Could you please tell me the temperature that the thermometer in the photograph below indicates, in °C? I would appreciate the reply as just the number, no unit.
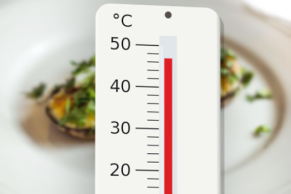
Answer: 47
